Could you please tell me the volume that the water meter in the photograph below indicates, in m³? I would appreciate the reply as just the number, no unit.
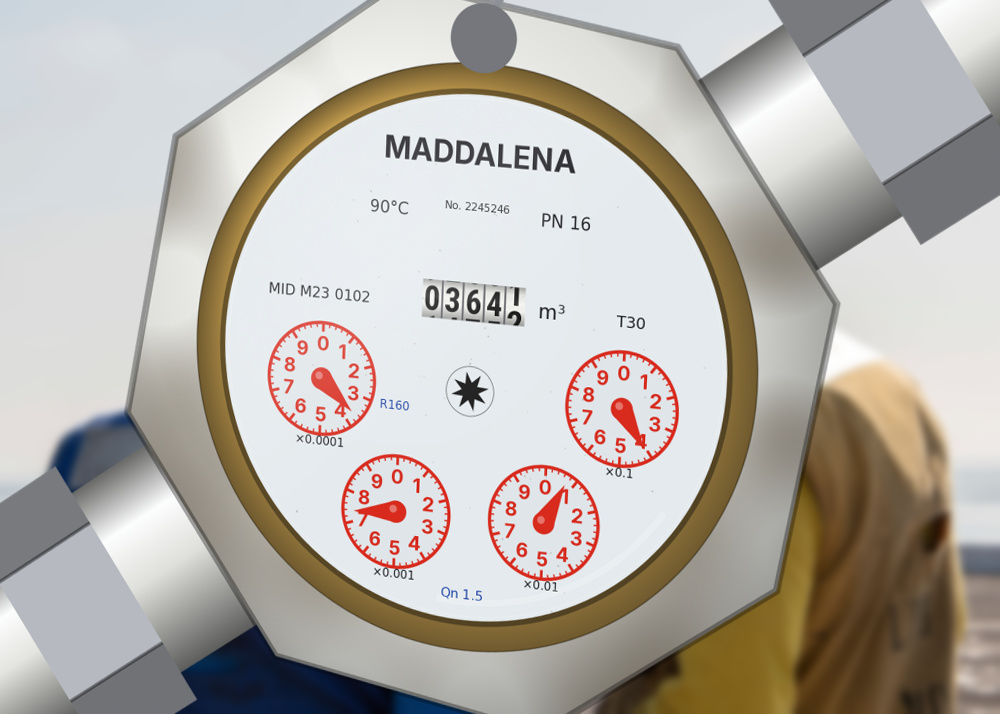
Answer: 3641.4073
